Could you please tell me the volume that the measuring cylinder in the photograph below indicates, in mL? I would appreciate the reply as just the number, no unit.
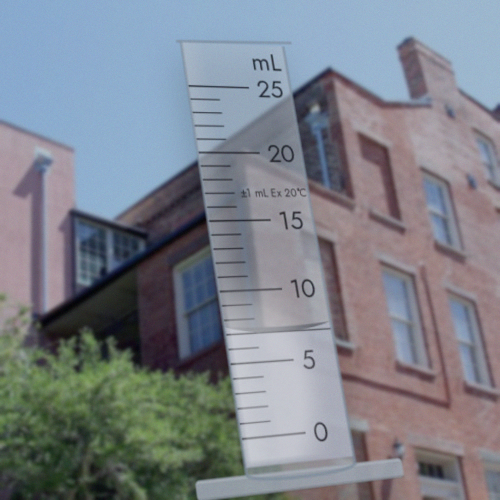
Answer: 7
